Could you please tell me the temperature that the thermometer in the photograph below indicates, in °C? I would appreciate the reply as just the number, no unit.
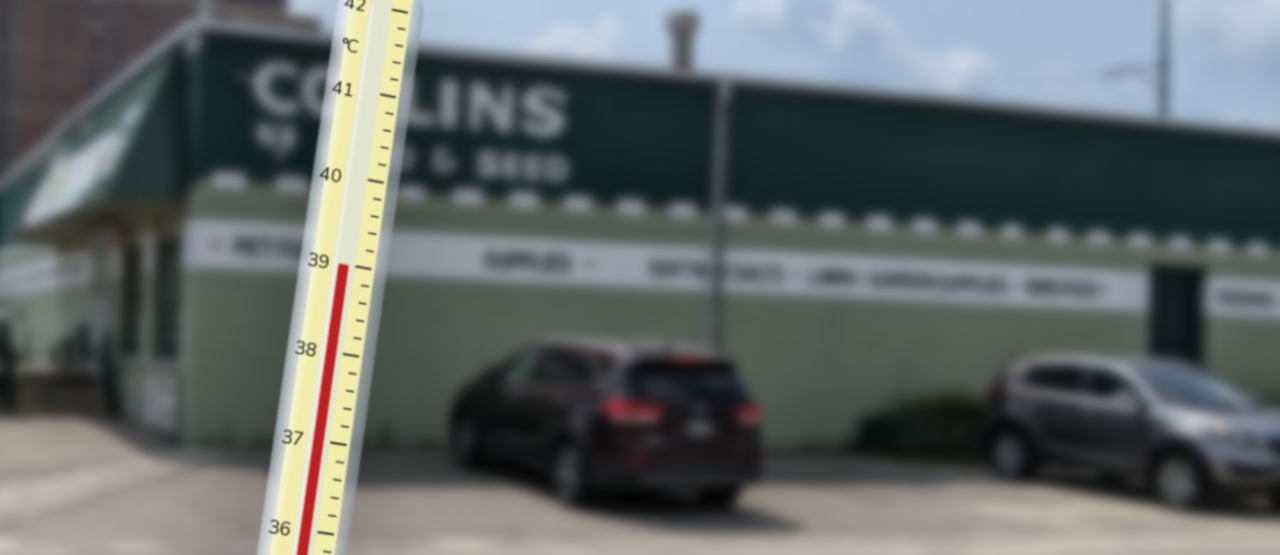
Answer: 39
